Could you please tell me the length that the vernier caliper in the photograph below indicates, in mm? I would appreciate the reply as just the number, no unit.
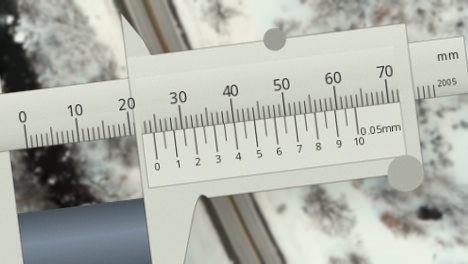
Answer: 24.5
